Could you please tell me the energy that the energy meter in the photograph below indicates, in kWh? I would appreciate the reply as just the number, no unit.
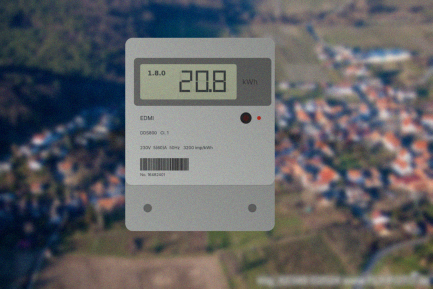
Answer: 20.8
